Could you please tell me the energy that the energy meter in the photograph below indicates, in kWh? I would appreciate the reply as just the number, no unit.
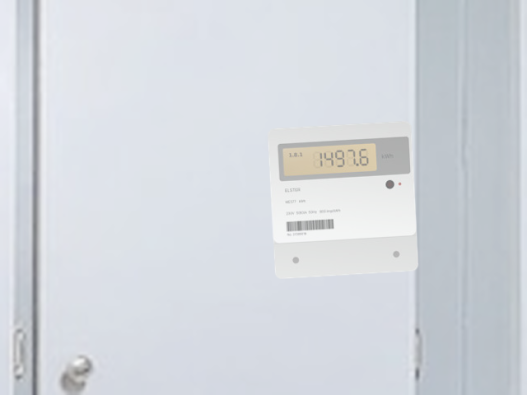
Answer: 1497.6
